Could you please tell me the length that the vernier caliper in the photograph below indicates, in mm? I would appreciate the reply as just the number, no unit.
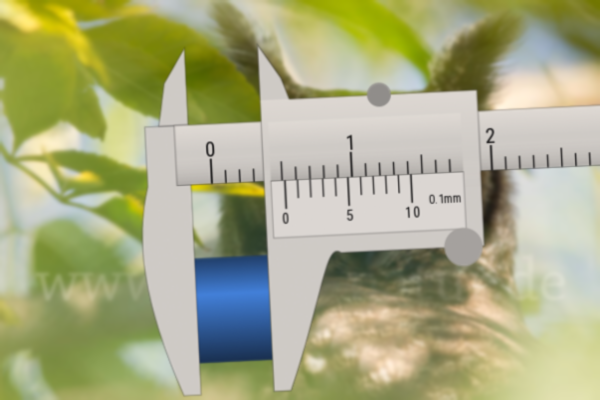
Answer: 5.2
